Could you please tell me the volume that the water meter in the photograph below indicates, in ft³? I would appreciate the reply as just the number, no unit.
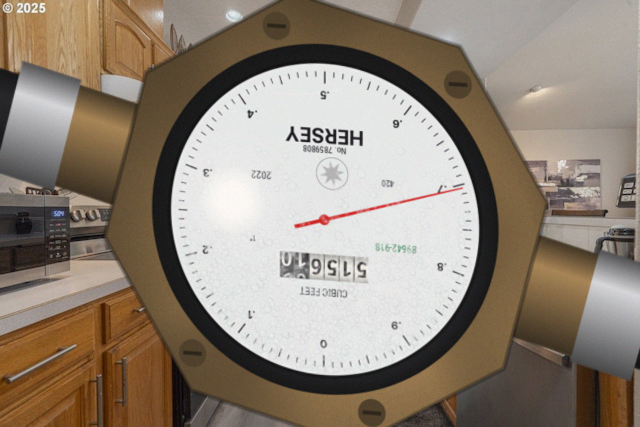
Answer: 515609.70
